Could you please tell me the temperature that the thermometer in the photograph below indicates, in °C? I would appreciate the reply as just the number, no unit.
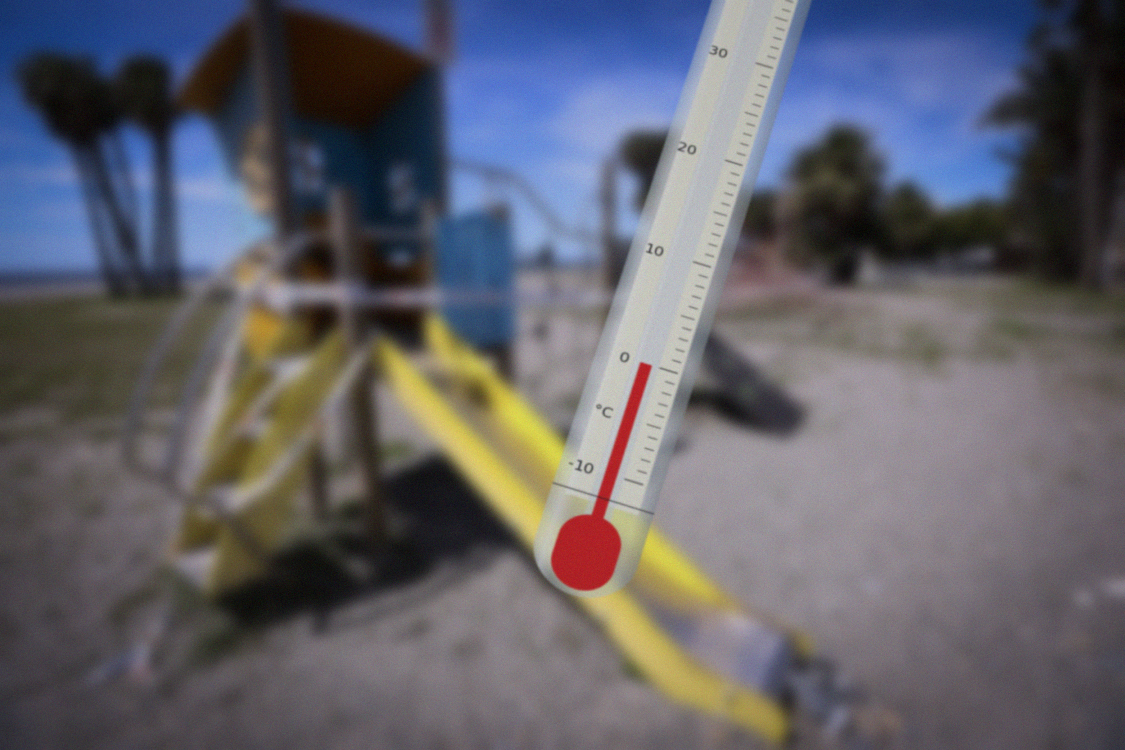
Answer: 0
